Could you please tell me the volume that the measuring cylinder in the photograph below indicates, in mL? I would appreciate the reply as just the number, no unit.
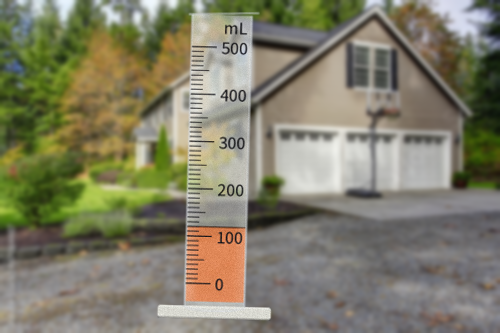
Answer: 120
